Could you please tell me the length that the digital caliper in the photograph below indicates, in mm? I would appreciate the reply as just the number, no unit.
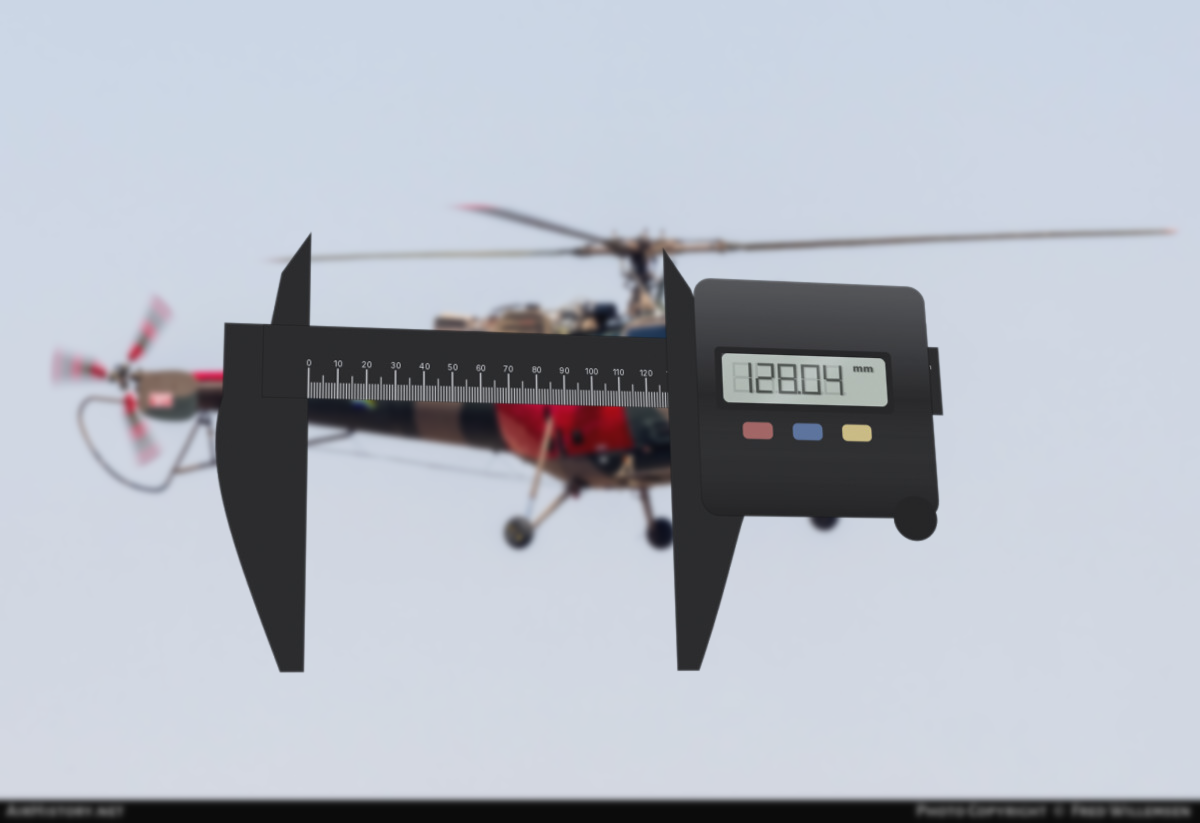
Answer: 128.04
